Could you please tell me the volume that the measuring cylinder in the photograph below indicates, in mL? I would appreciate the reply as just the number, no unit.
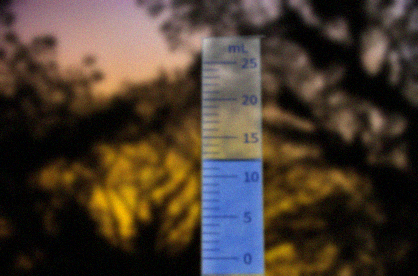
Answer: 12
